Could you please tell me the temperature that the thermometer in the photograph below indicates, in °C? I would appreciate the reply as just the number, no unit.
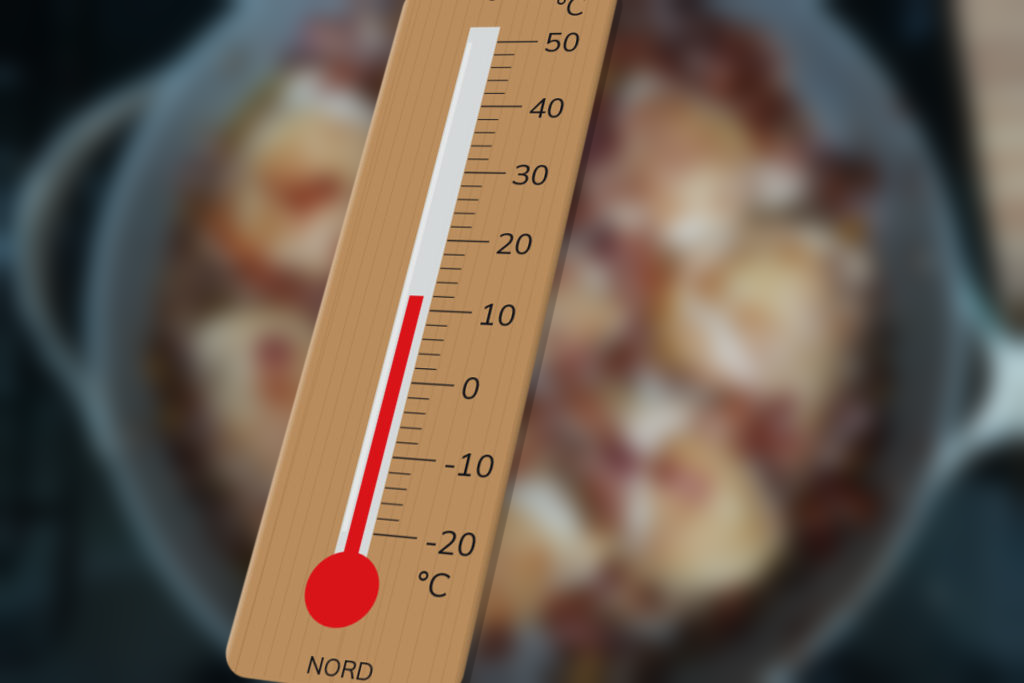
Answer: 12
